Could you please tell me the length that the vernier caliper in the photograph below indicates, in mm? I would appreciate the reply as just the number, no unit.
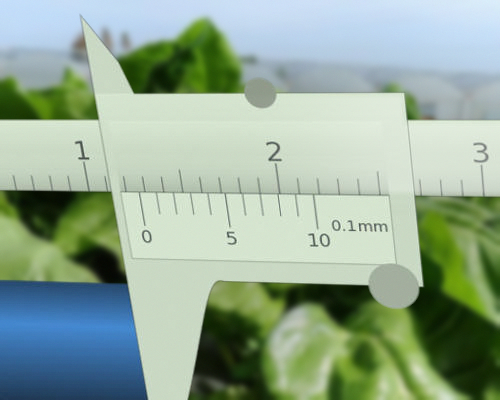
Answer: 12.7
